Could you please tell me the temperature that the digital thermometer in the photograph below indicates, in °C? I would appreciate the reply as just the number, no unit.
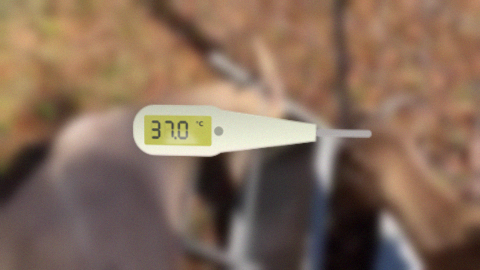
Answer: 37.0
